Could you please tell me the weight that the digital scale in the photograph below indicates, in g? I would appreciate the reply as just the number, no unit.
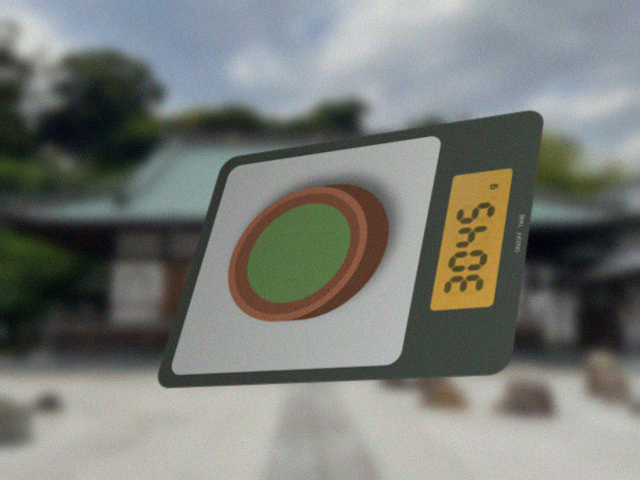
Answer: 3045
